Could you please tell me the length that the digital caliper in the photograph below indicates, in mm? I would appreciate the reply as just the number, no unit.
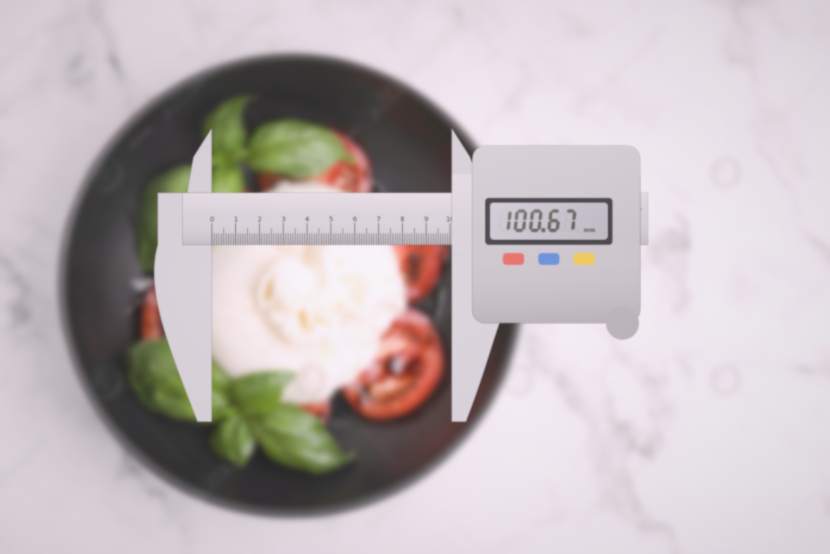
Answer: 100.67
